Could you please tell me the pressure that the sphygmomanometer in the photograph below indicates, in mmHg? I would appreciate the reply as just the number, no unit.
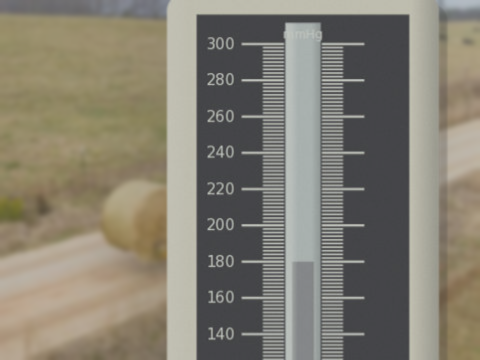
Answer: 180
